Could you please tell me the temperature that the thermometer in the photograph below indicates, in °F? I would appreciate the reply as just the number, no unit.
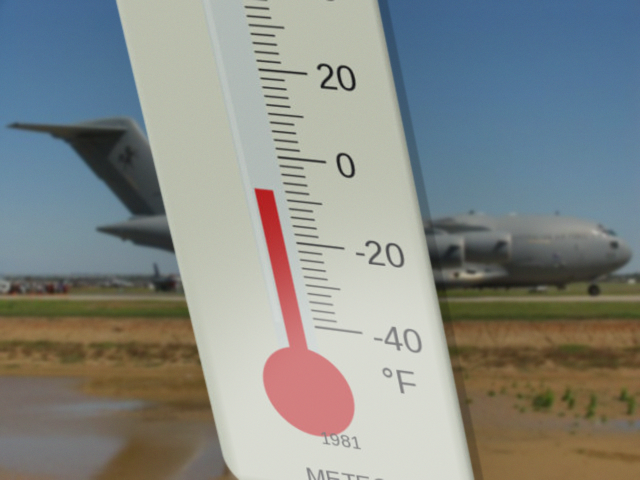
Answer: -8
